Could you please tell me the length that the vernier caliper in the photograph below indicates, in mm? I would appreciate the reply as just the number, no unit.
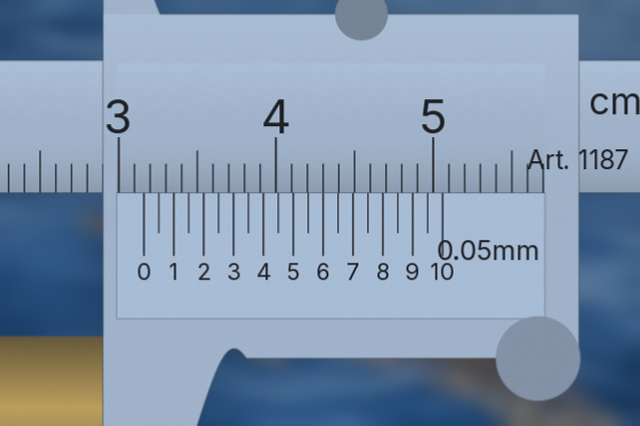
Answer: 31.6
